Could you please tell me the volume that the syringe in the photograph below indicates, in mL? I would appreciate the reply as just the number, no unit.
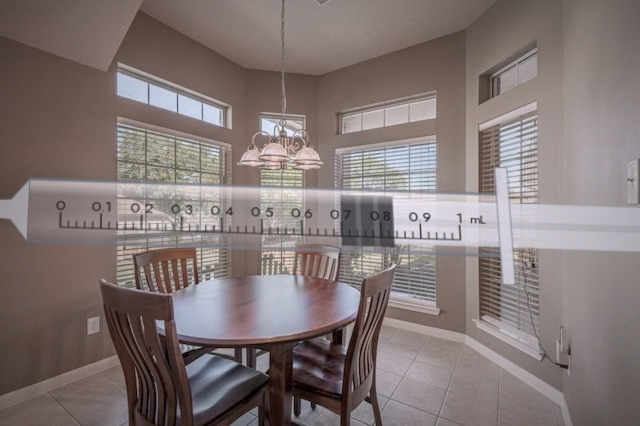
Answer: 0.7
